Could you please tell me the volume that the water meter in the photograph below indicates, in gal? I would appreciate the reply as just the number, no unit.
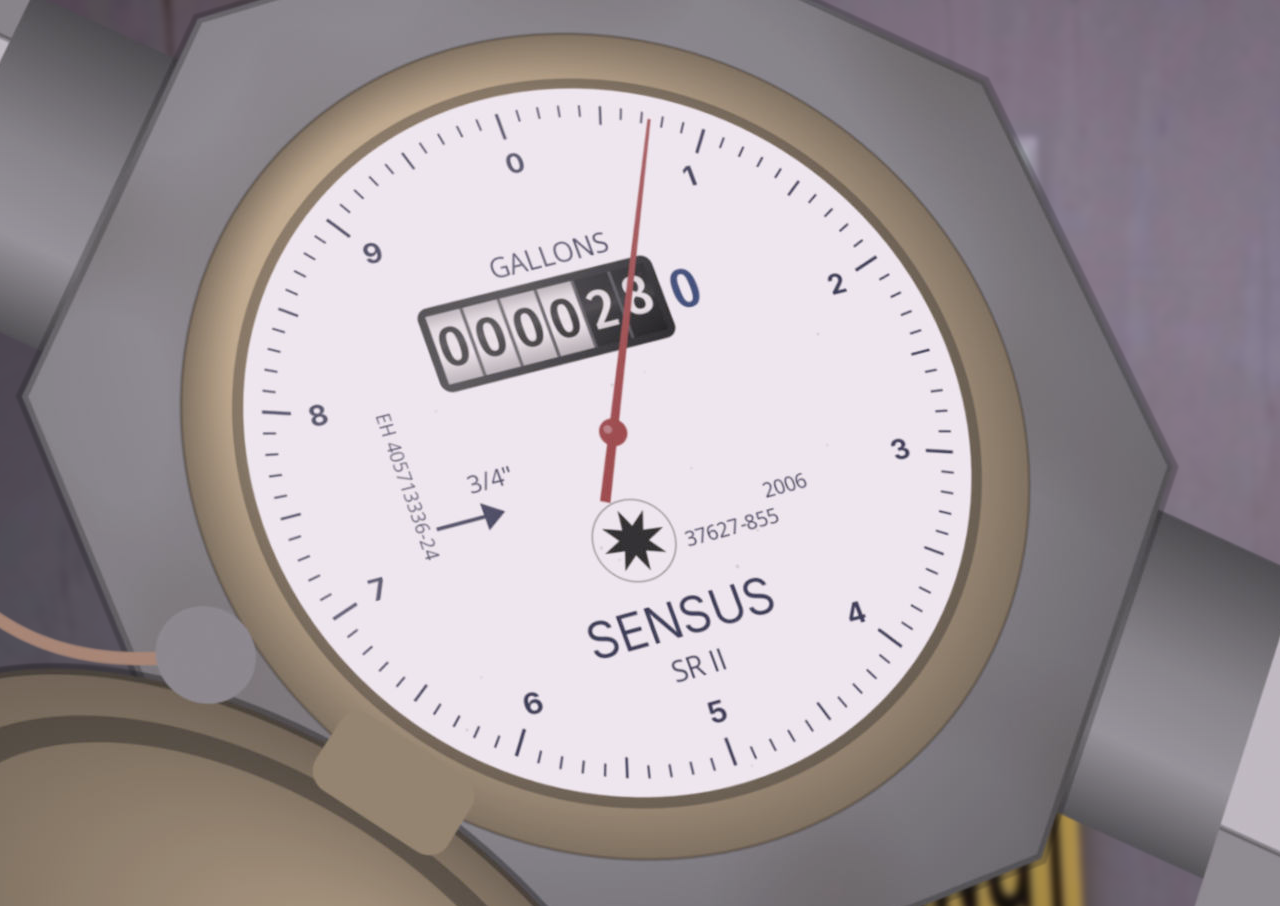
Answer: 280.7
